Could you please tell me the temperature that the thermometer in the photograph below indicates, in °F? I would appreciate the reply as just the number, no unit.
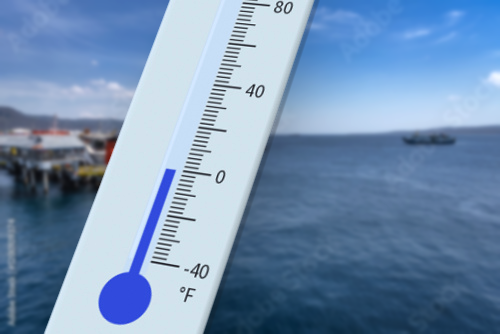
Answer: 0
